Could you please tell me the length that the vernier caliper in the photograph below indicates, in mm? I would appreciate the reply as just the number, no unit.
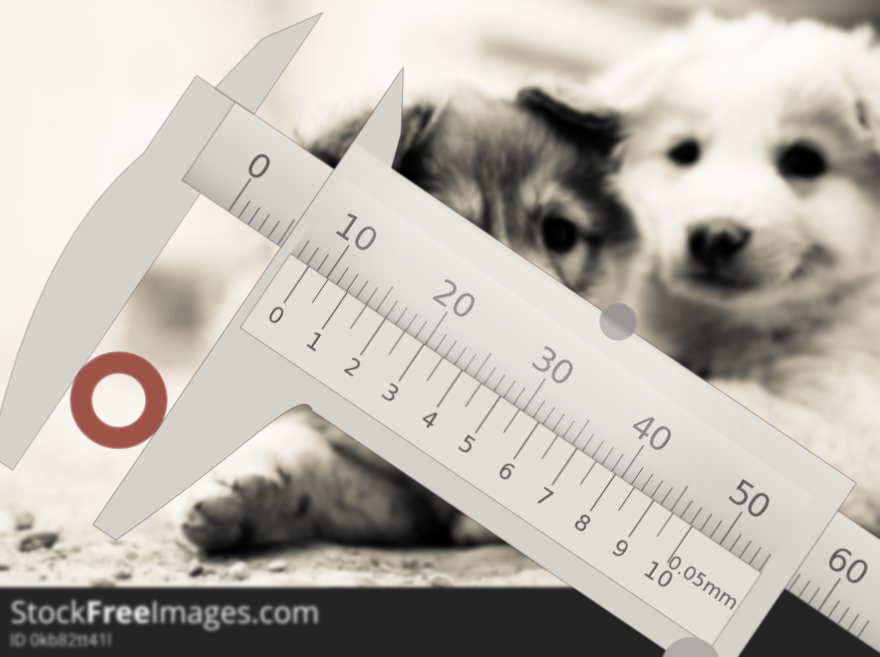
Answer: 8.2
